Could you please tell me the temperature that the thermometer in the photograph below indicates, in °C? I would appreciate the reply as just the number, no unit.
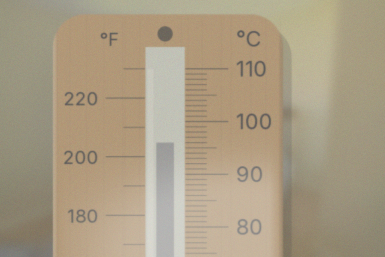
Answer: 96
